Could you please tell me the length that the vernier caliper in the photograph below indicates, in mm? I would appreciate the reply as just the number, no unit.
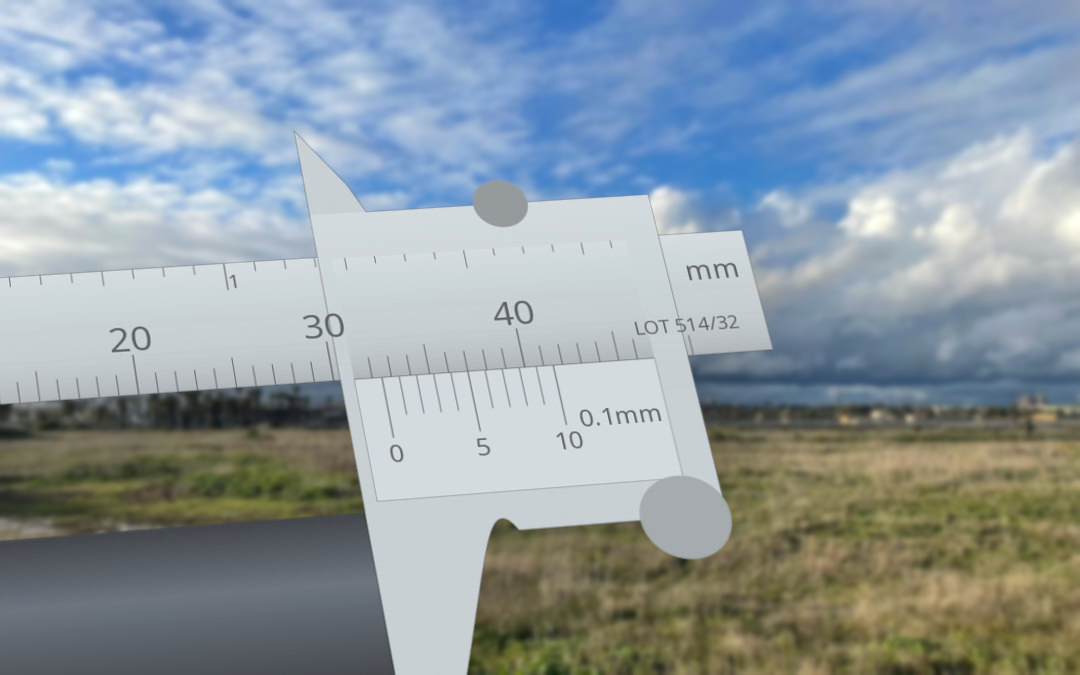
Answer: 32.5
